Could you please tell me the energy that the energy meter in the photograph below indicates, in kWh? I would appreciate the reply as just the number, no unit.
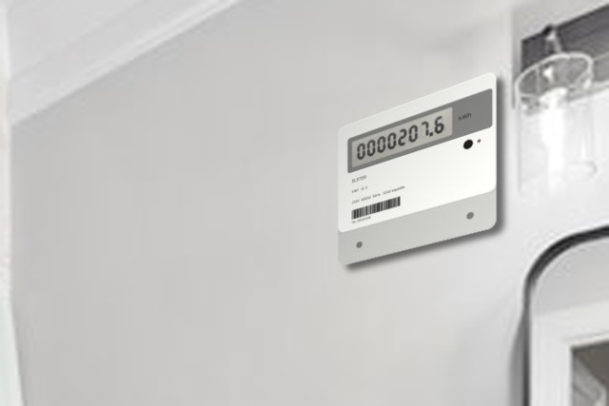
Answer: 207.6
